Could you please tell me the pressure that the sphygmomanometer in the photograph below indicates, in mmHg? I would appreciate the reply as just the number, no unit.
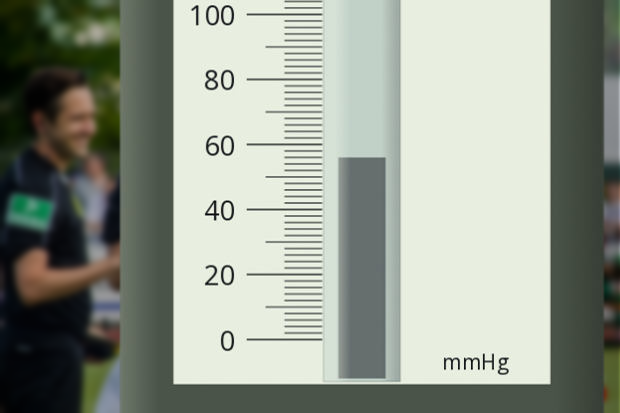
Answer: 56
